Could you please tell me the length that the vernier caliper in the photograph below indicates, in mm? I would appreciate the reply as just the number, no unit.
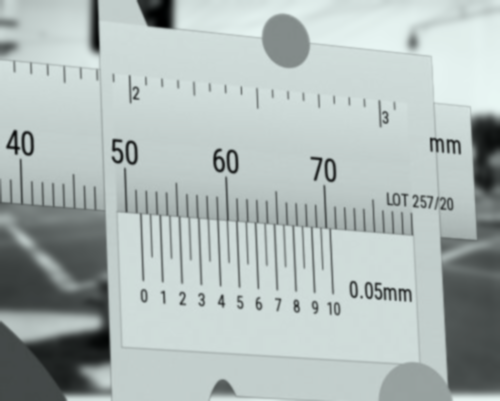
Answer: 51.4
